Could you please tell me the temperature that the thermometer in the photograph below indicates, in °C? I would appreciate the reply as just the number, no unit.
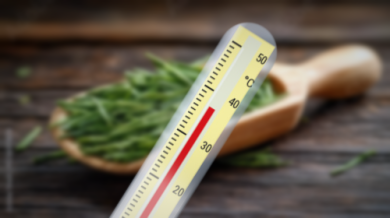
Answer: 37
